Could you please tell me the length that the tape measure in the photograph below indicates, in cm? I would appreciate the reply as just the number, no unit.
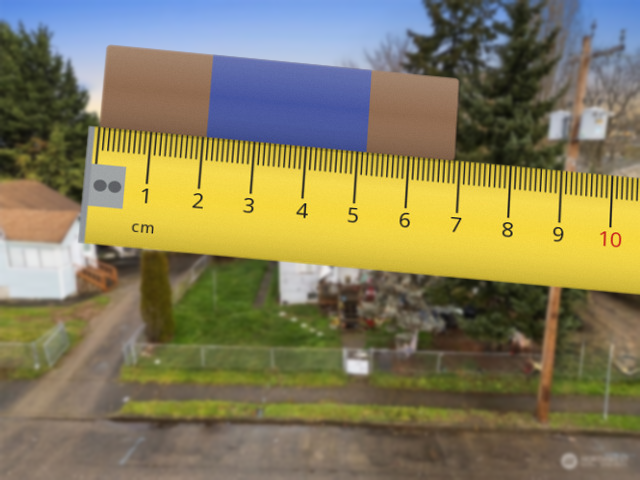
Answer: 6.9
